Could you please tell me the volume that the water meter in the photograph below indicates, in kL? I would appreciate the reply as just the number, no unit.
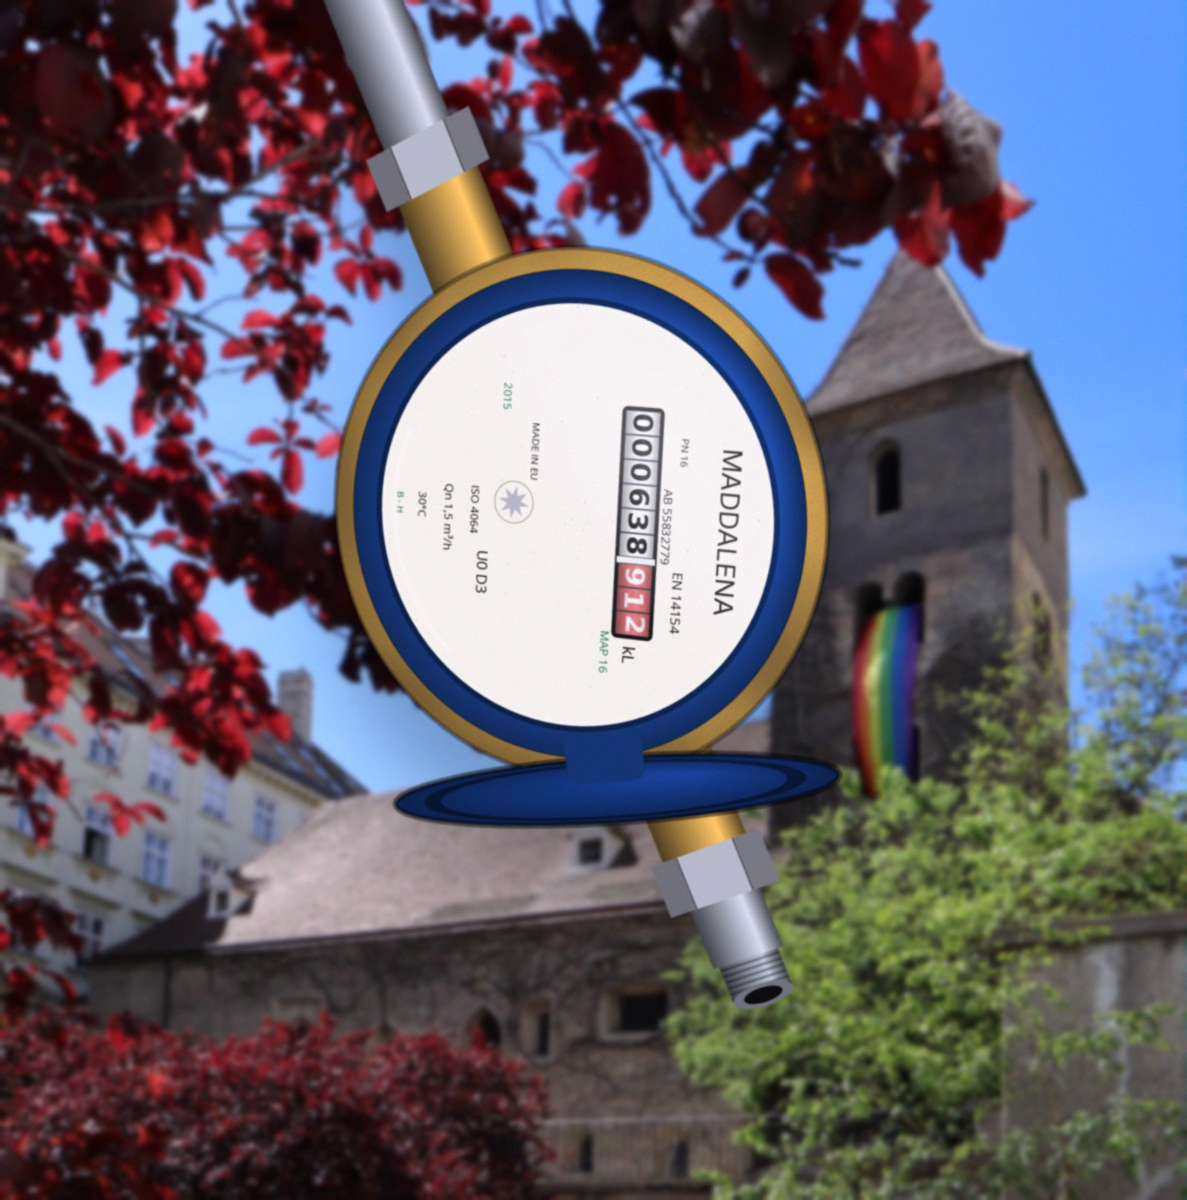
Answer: 638.912
